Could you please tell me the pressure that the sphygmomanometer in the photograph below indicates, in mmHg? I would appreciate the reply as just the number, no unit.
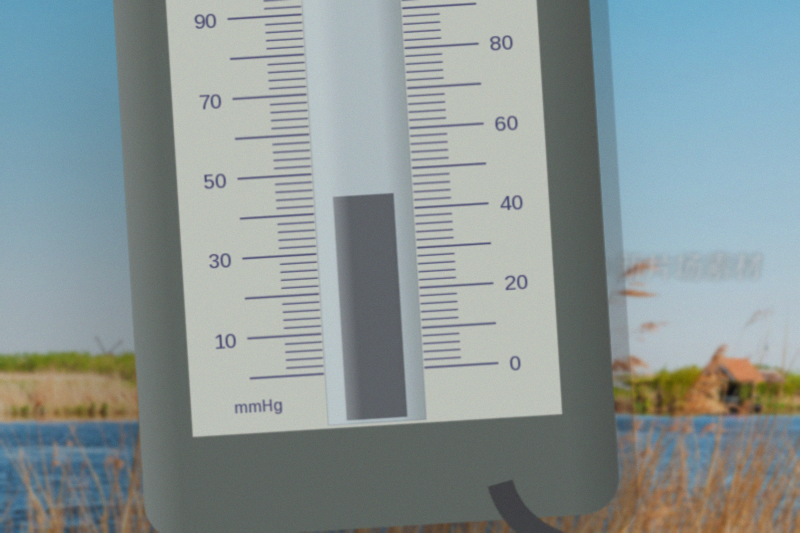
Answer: 44
